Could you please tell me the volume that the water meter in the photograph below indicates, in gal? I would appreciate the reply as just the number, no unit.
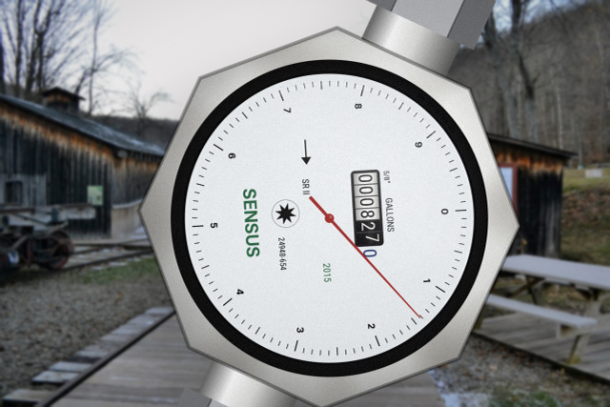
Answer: 8271.4
